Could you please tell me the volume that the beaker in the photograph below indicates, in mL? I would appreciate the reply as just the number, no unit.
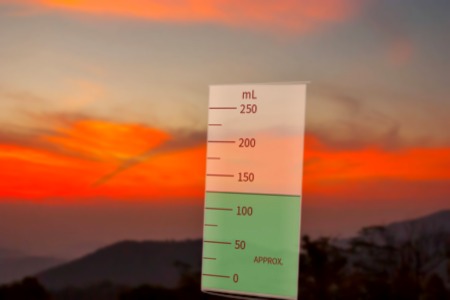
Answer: 125
